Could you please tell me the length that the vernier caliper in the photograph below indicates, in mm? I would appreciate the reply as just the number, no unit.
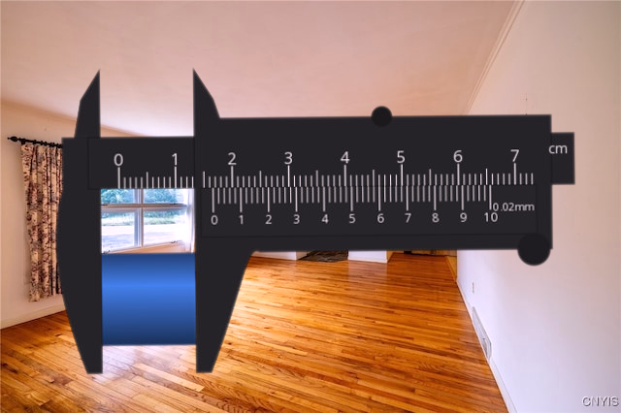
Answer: 16.6
